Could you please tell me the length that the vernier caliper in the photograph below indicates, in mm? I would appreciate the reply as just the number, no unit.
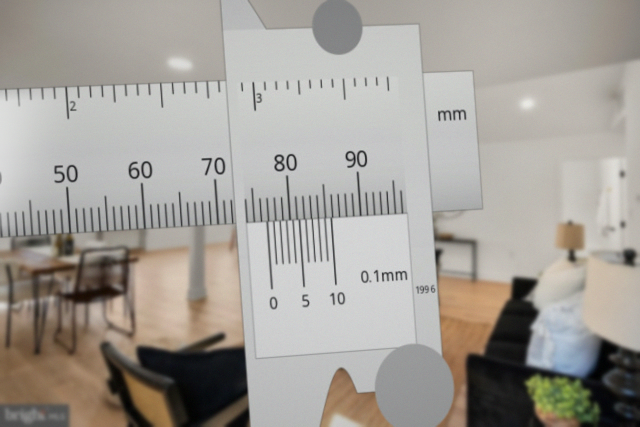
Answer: 76.8
